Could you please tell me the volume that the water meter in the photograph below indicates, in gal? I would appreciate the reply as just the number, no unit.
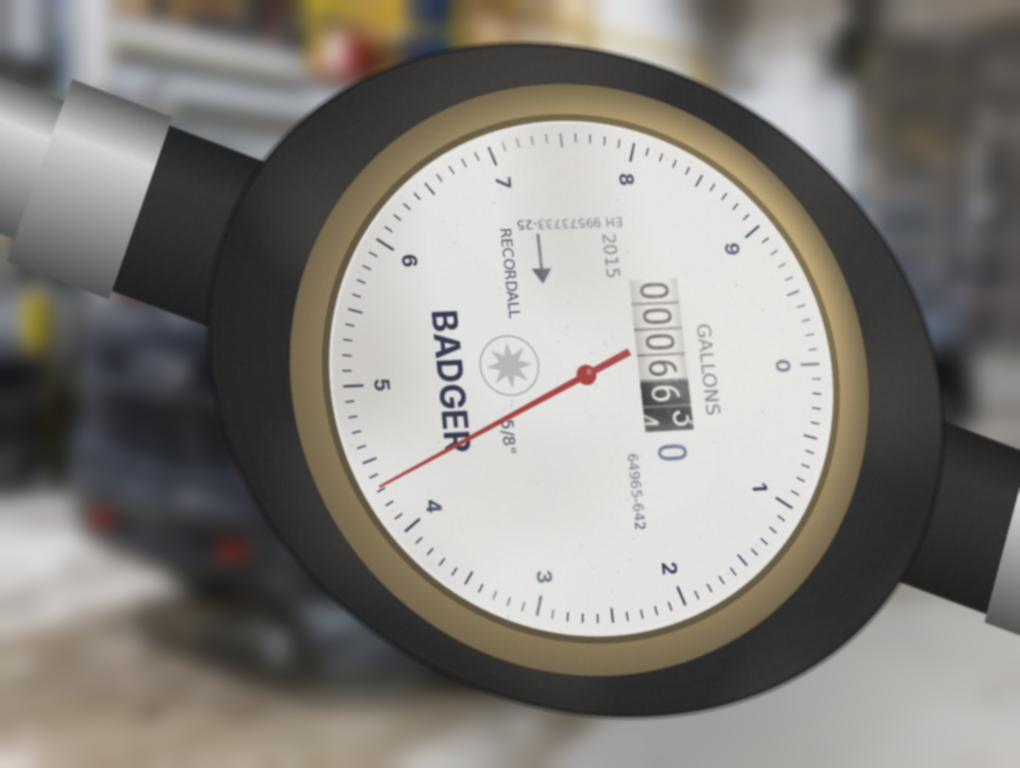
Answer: 6634.3
